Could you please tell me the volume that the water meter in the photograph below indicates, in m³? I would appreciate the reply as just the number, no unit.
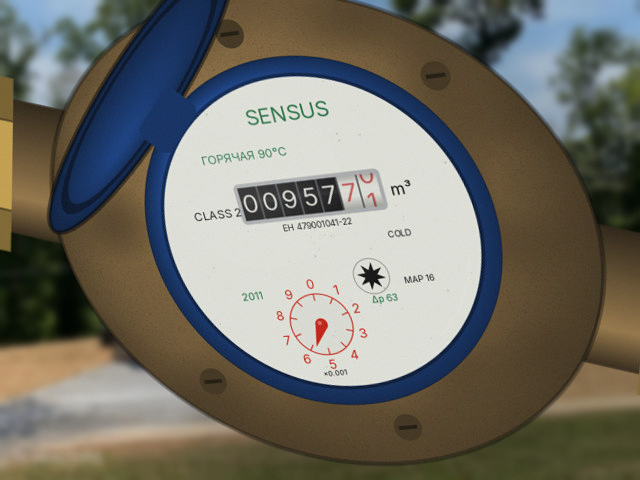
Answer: 957.705
